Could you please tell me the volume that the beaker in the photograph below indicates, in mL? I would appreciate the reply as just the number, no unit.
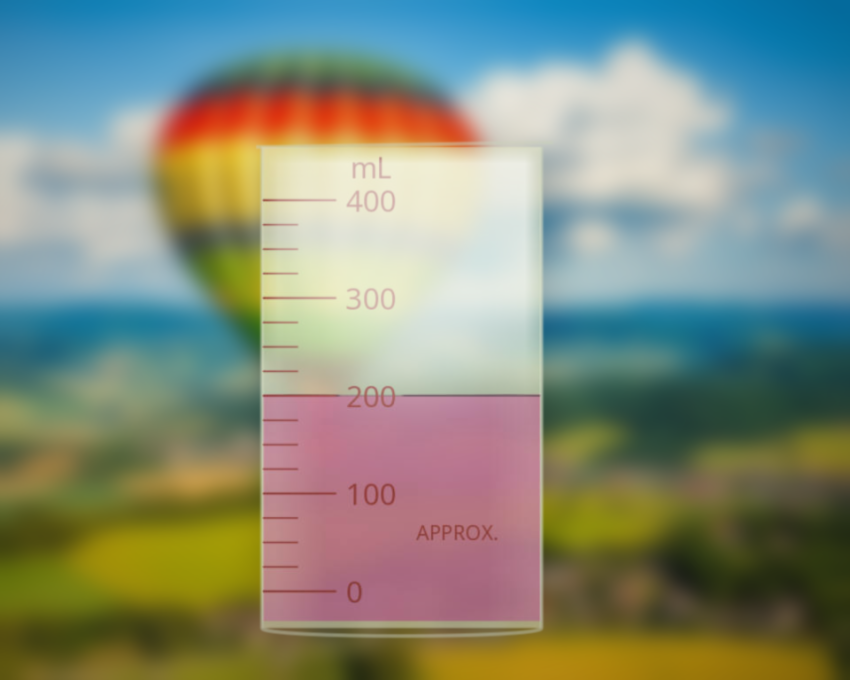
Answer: 200
